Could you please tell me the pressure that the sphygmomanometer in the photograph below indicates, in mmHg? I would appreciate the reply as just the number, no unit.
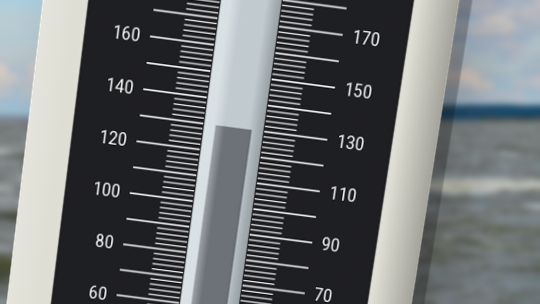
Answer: 130
